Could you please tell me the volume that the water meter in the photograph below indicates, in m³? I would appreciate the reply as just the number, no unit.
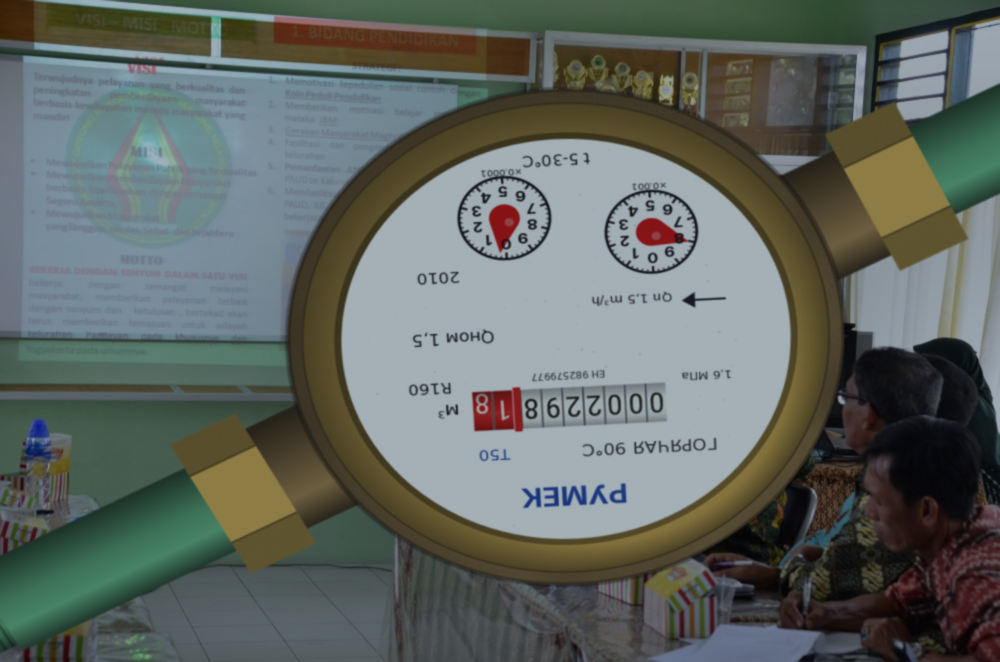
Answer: 2298.1780
